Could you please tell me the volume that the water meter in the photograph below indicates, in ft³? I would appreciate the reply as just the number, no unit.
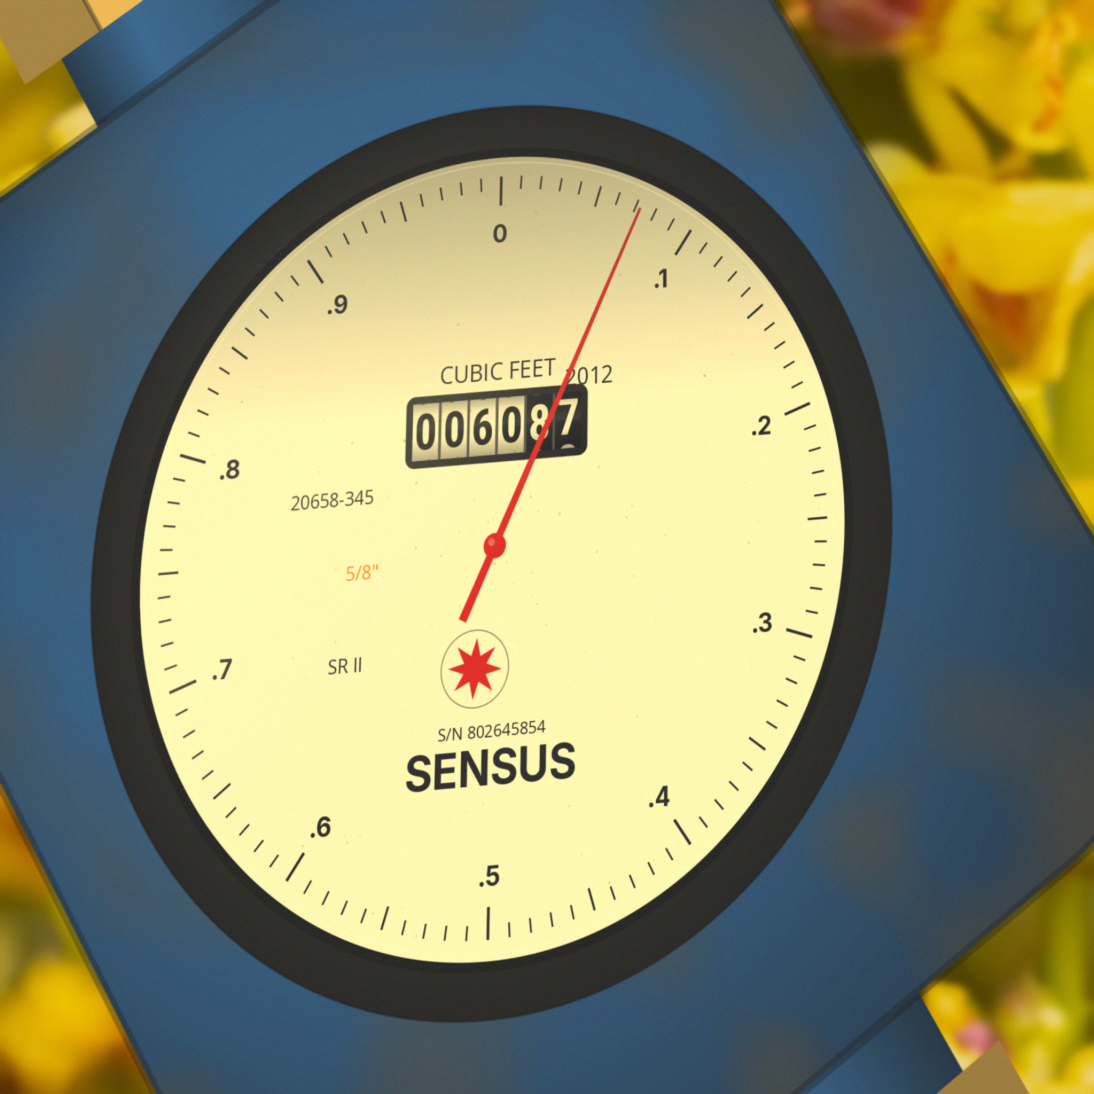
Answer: 6087.07
